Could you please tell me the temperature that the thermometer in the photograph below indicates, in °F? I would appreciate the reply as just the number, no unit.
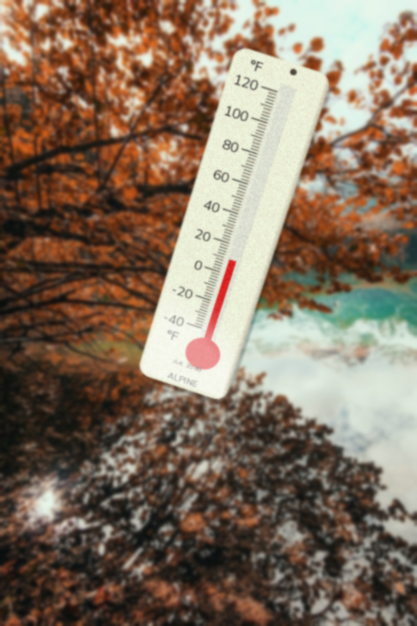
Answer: 10
